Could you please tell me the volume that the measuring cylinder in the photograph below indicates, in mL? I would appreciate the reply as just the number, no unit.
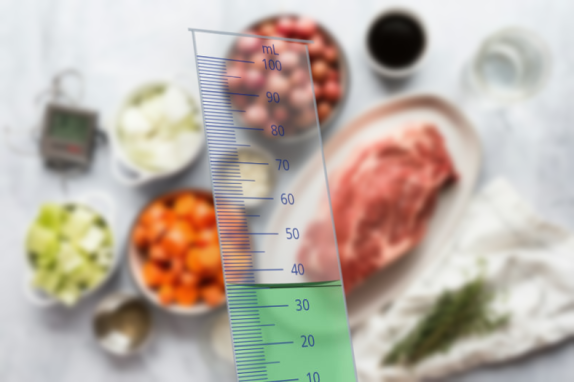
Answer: 35
